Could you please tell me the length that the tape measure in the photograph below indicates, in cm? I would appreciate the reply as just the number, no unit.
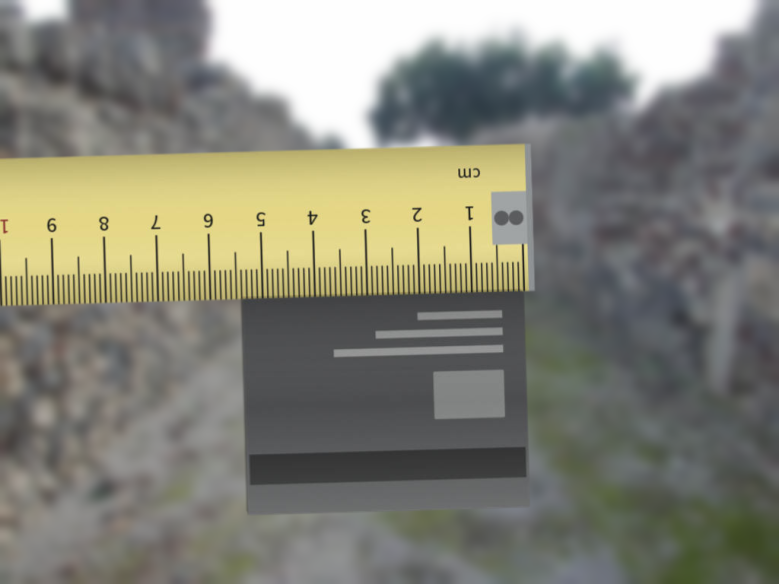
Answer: 5.4
